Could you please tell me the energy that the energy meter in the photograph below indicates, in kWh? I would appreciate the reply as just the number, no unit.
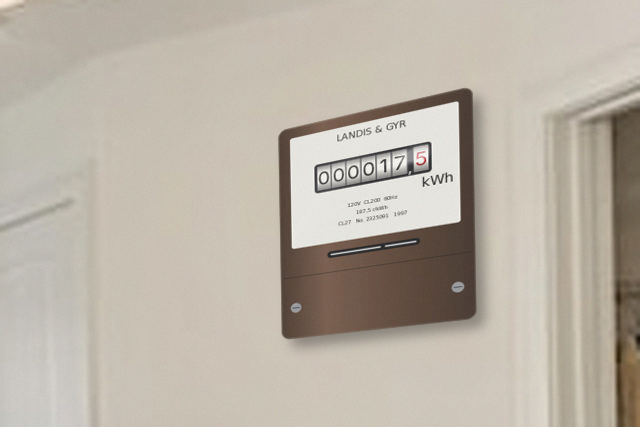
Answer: 17.5
